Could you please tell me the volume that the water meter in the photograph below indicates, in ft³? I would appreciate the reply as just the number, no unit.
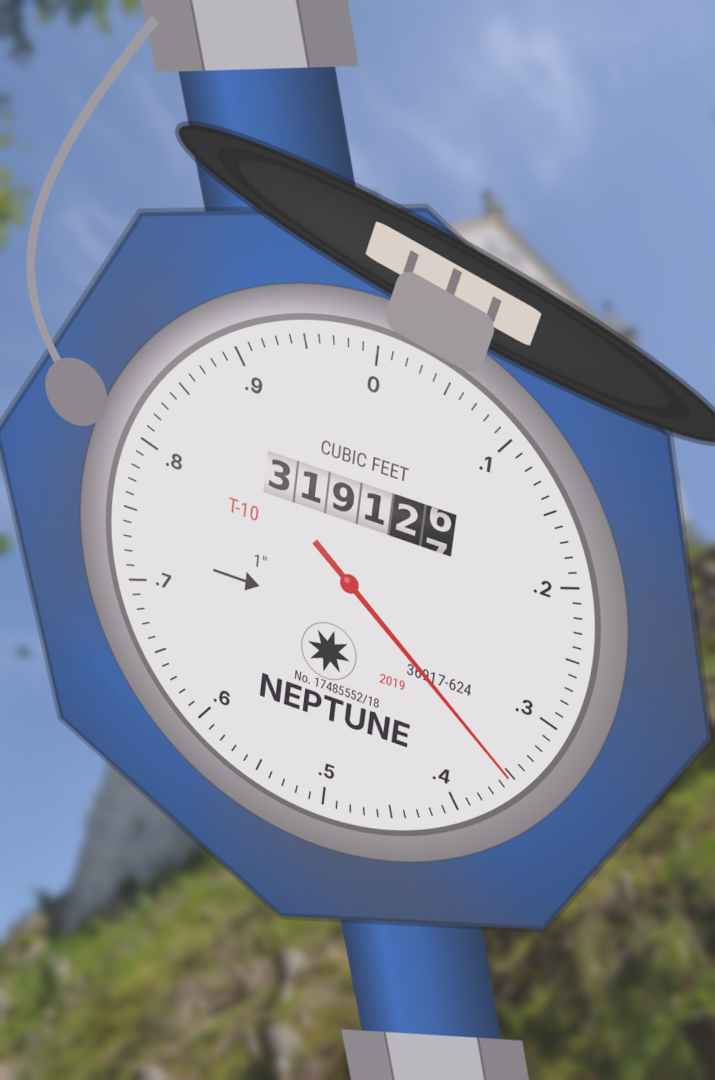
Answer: 319126.35
